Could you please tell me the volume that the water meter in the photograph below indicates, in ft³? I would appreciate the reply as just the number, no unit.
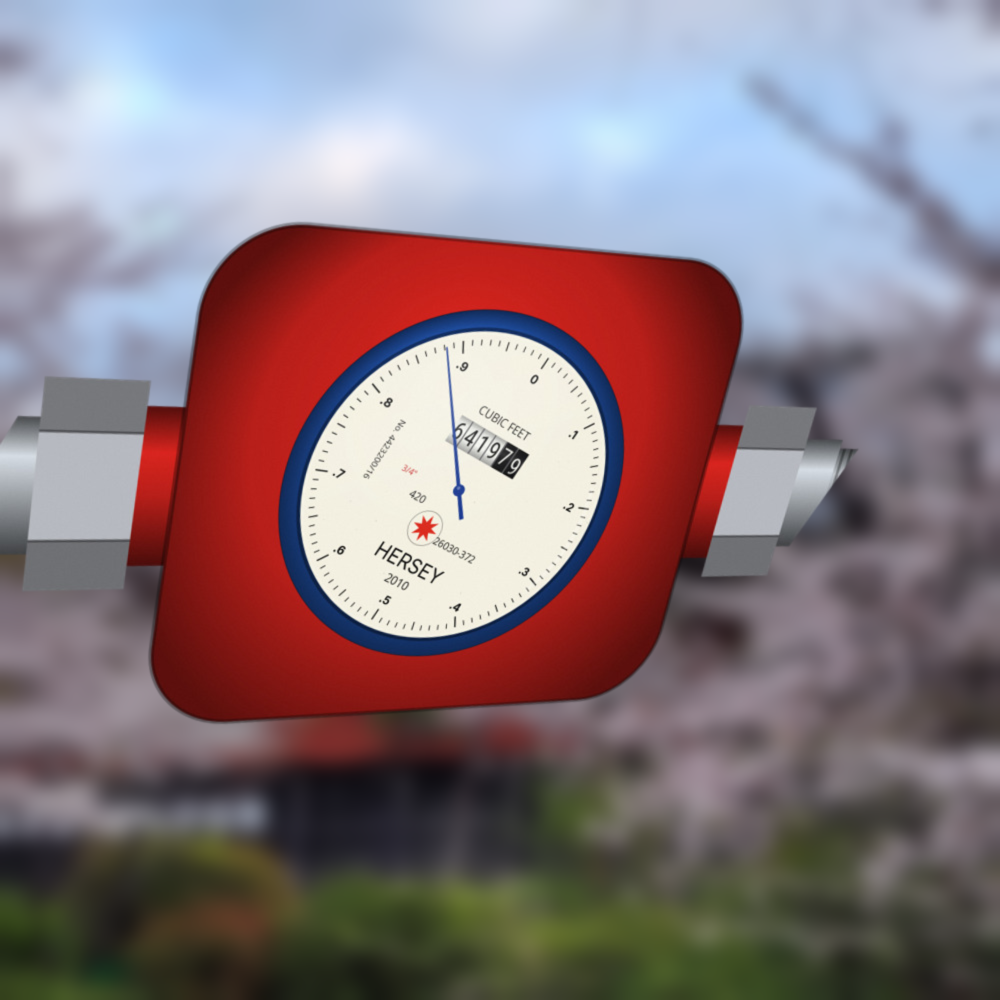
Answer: 641978.88
